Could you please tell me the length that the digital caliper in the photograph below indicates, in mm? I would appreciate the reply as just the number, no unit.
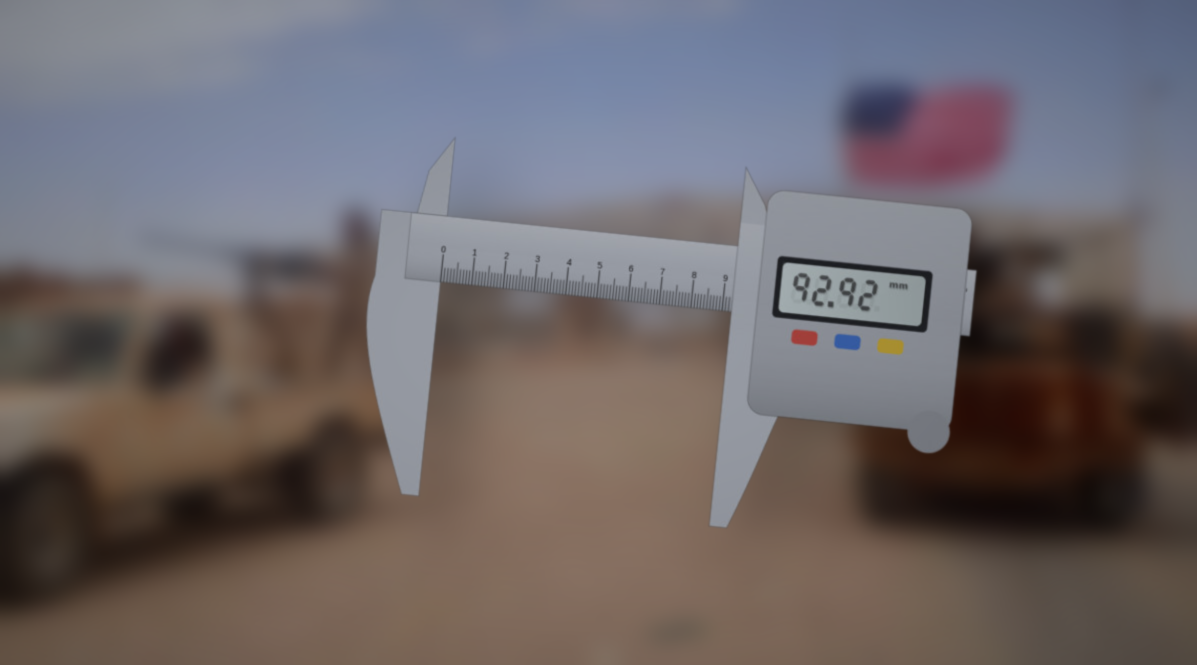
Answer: 92.92
